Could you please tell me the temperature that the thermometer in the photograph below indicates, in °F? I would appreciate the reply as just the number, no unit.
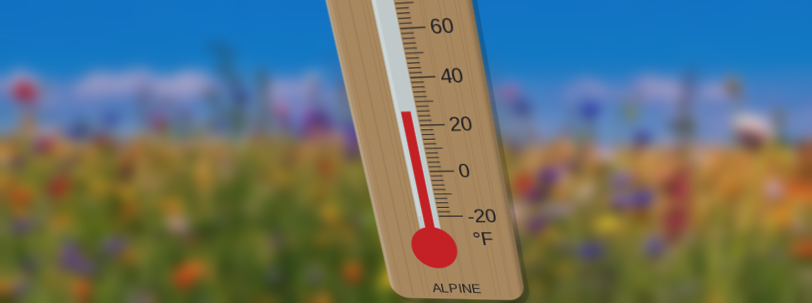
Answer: 26
